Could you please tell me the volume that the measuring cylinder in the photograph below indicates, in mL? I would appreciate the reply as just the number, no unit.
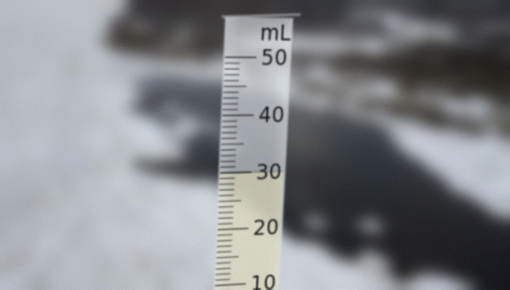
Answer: 30
